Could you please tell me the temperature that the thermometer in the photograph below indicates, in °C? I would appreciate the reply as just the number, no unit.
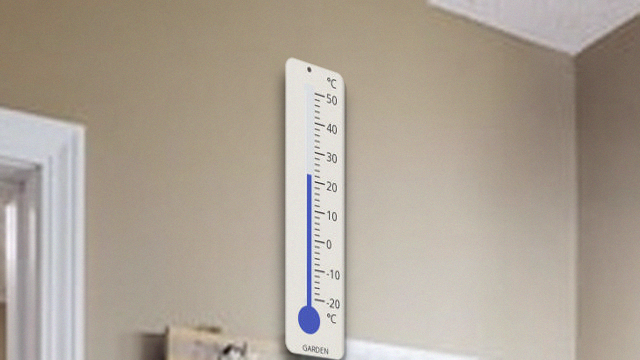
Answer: 22
